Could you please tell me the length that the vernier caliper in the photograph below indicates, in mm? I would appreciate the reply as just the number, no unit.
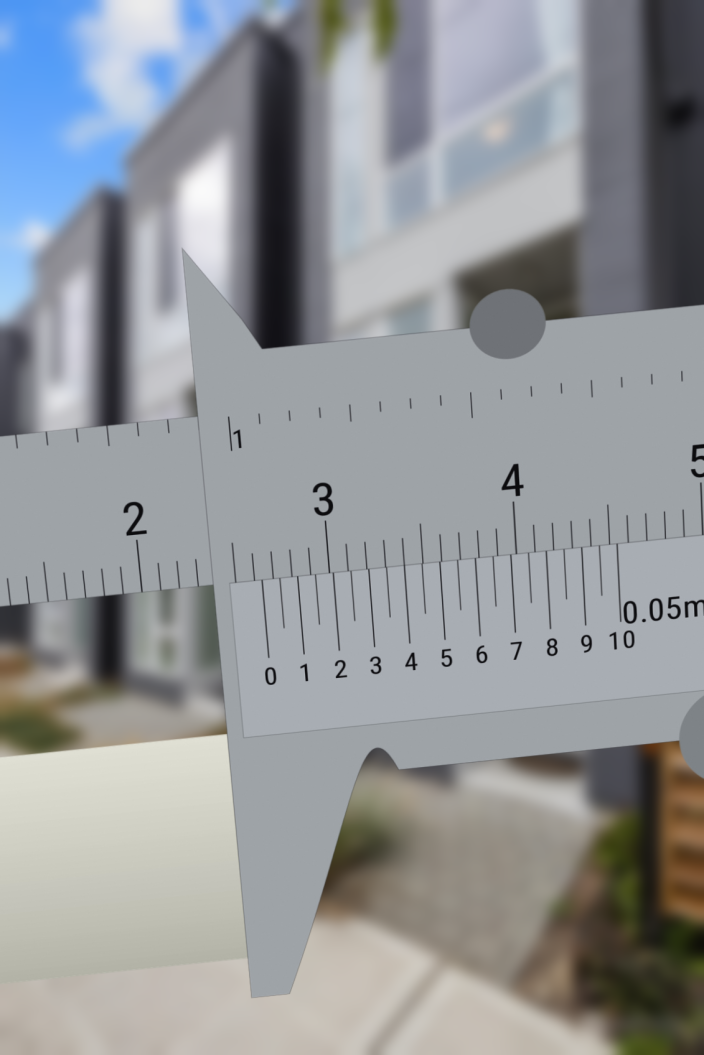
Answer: 26.4
